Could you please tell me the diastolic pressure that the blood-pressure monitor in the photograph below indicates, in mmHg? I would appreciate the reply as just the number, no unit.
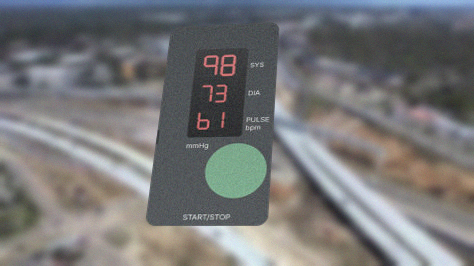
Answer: 73
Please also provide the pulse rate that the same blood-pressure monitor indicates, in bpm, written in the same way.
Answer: 61
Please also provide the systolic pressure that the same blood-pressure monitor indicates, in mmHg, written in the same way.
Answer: 98
